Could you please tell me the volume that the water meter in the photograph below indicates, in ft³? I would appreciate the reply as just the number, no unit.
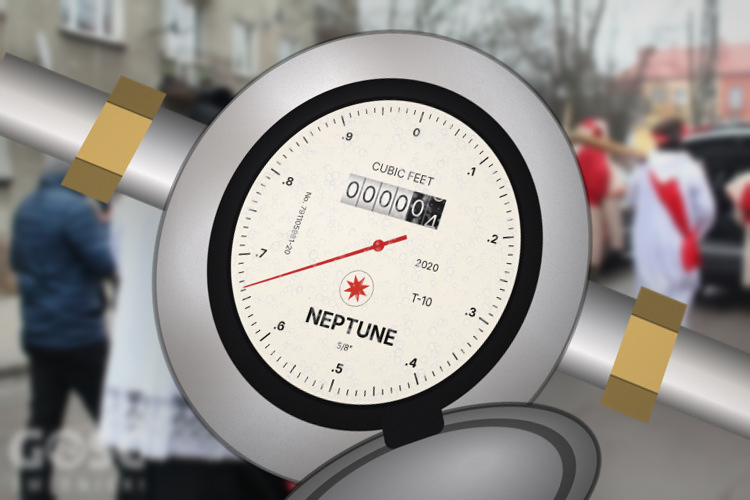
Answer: 3.66
